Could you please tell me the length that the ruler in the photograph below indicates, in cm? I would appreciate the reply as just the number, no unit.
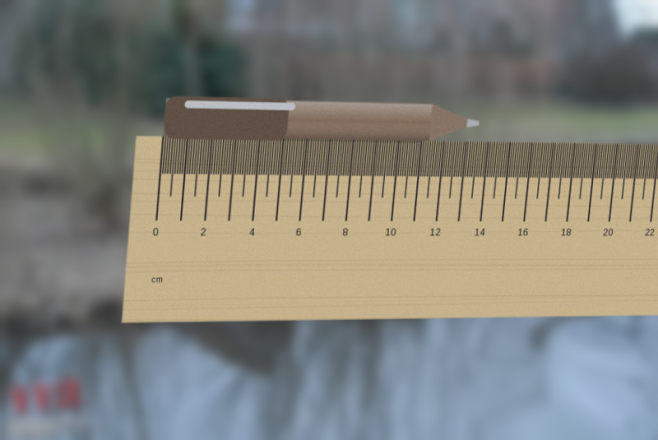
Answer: 13.5
